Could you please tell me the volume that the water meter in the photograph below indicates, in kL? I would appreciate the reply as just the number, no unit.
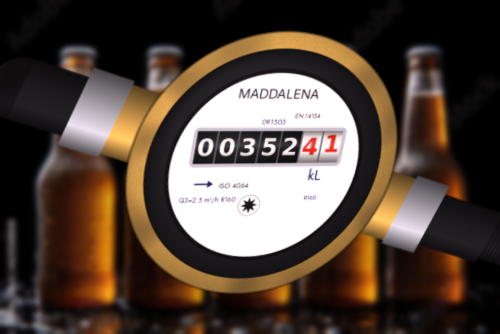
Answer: 352.41
